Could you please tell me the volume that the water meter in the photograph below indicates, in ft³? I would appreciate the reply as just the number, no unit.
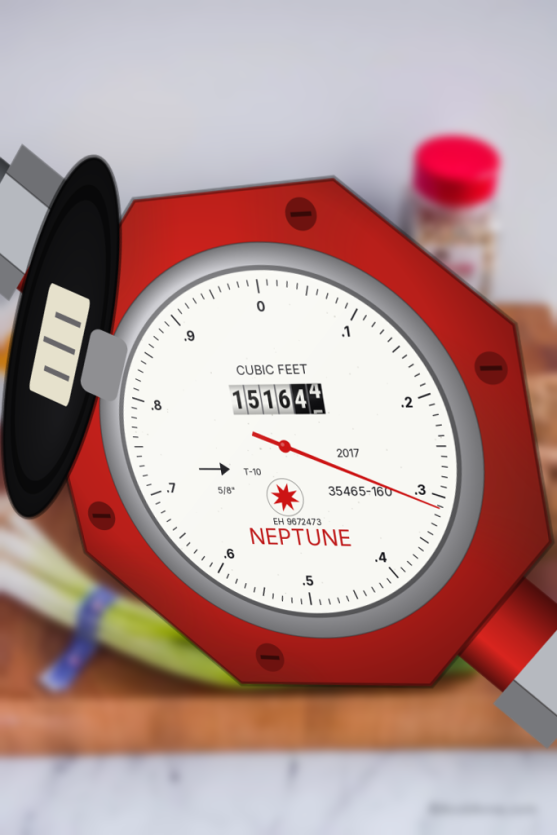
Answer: 151644.31
